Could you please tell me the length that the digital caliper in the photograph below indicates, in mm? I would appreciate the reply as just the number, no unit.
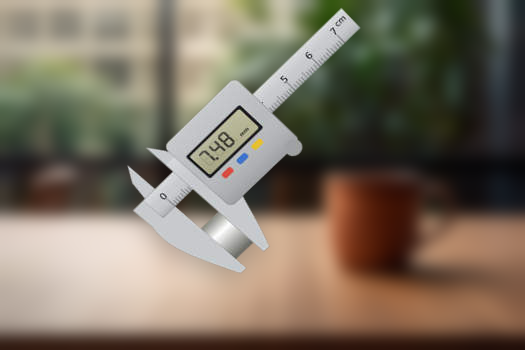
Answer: 7.48
